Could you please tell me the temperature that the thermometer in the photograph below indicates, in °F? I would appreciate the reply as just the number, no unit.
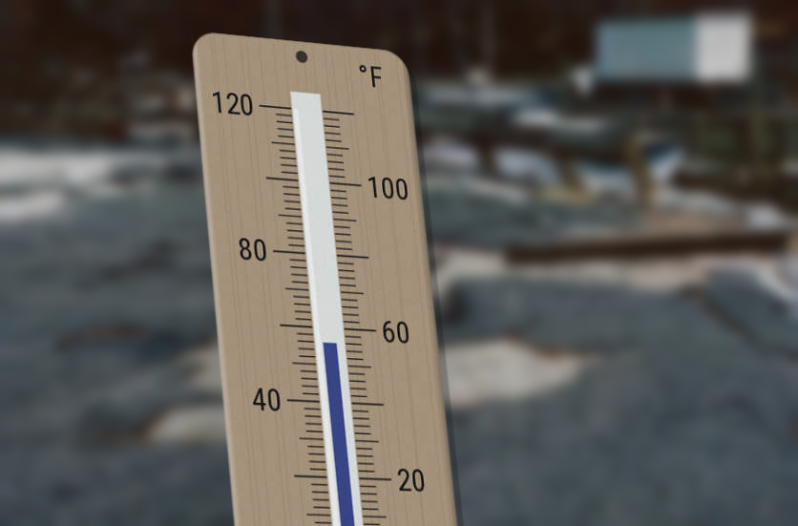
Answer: 56
